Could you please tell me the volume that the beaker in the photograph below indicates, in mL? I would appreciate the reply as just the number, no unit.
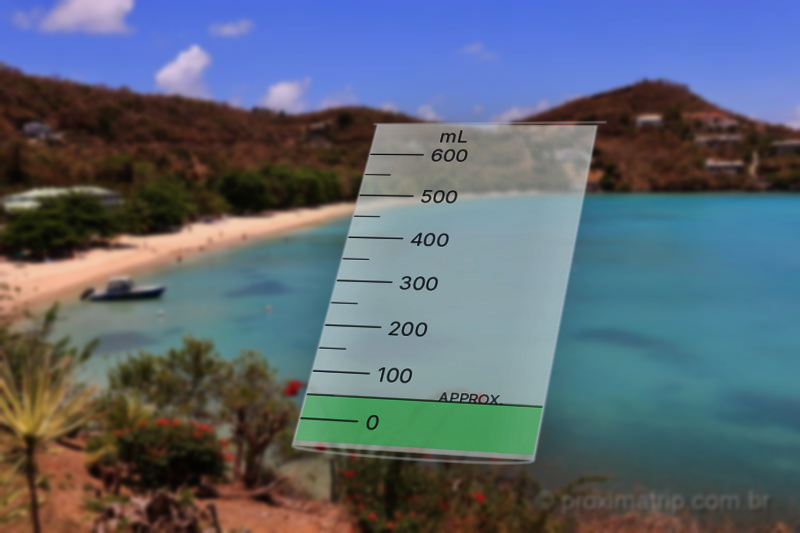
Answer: 50
